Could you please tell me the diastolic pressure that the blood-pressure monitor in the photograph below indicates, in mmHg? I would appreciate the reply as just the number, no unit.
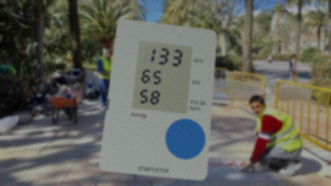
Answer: 65
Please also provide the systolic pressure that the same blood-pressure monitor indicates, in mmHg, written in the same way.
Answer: 133
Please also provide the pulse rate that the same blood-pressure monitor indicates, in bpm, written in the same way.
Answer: 58
